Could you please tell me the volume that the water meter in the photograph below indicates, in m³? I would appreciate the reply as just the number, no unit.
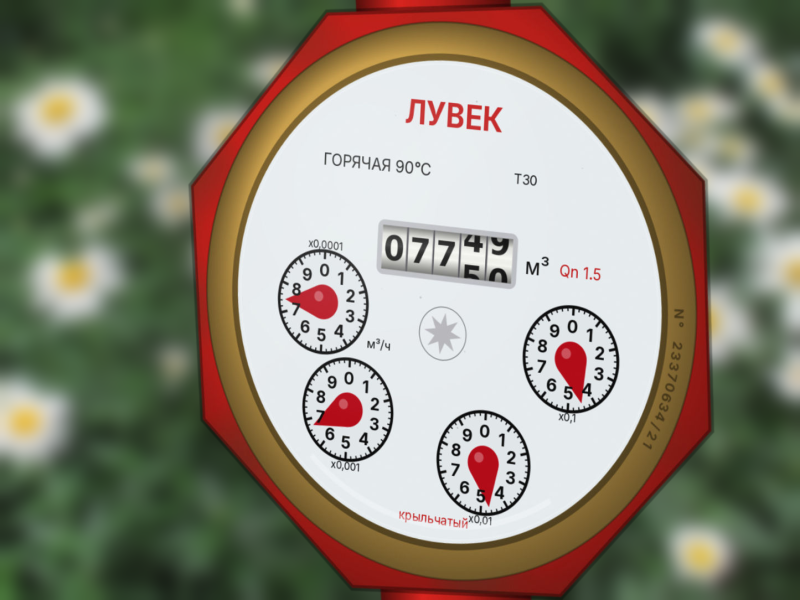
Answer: 7749.4467
